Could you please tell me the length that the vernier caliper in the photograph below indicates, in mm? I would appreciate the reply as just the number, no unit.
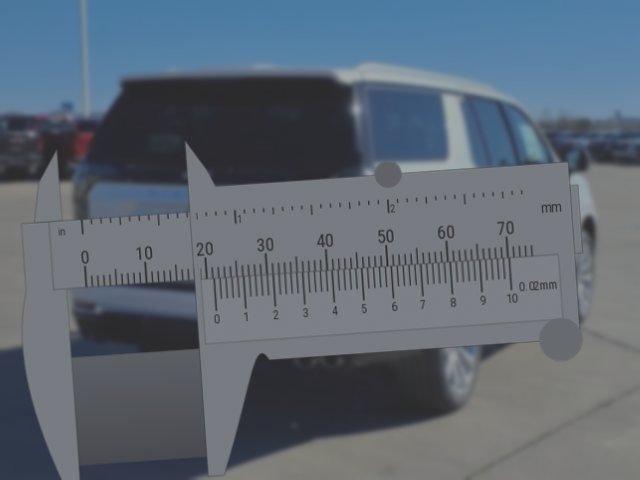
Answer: 21.2
